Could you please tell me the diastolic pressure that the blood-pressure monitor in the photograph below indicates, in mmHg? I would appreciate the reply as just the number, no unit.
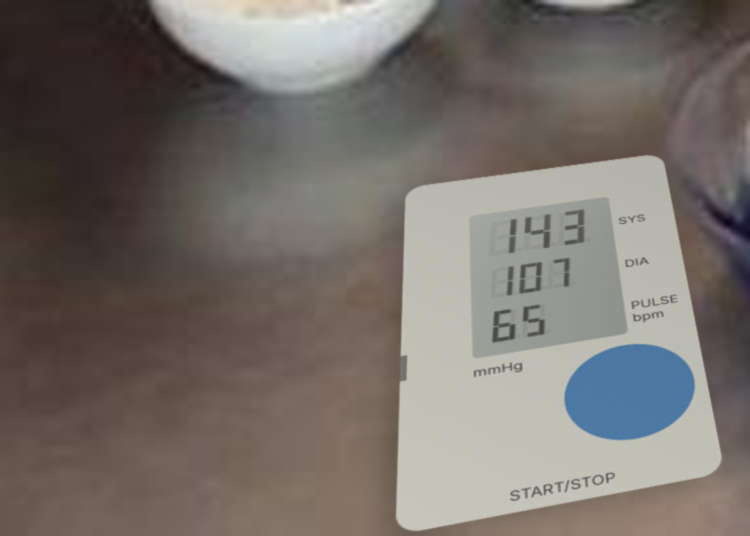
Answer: 107
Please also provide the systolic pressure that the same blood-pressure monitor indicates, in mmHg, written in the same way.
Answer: 143
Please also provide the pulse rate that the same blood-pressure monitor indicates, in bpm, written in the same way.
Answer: 65
